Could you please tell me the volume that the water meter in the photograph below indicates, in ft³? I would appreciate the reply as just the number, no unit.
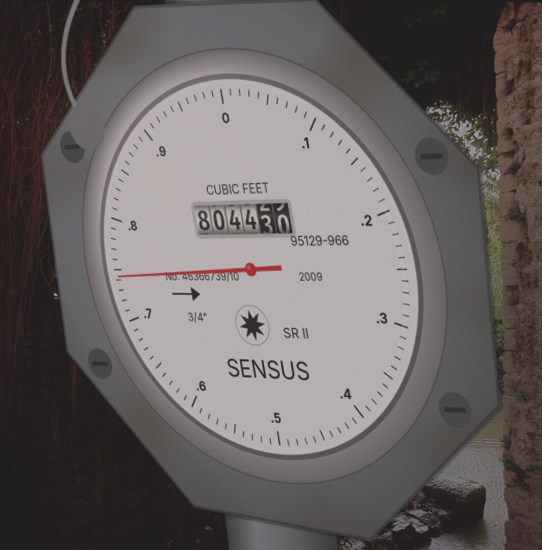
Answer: 804429.74
